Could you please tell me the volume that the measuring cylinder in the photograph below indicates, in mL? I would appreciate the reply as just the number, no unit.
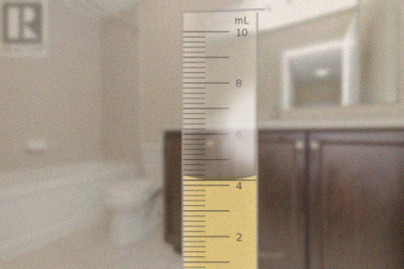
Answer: 4.2
